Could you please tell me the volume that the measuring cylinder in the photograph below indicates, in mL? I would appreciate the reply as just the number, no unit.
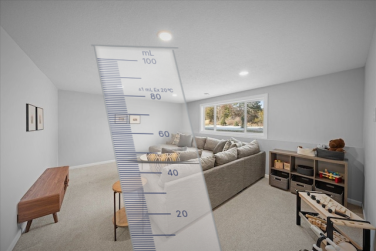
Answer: 45
